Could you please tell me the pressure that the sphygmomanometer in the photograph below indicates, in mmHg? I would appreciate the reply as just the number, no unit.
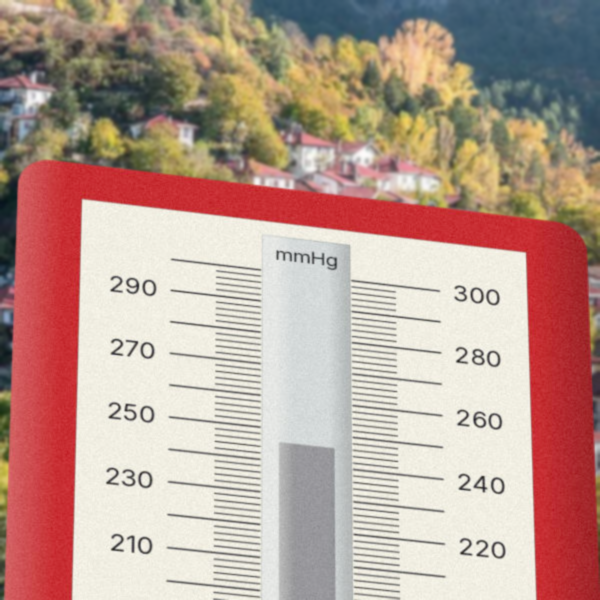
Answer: 246
